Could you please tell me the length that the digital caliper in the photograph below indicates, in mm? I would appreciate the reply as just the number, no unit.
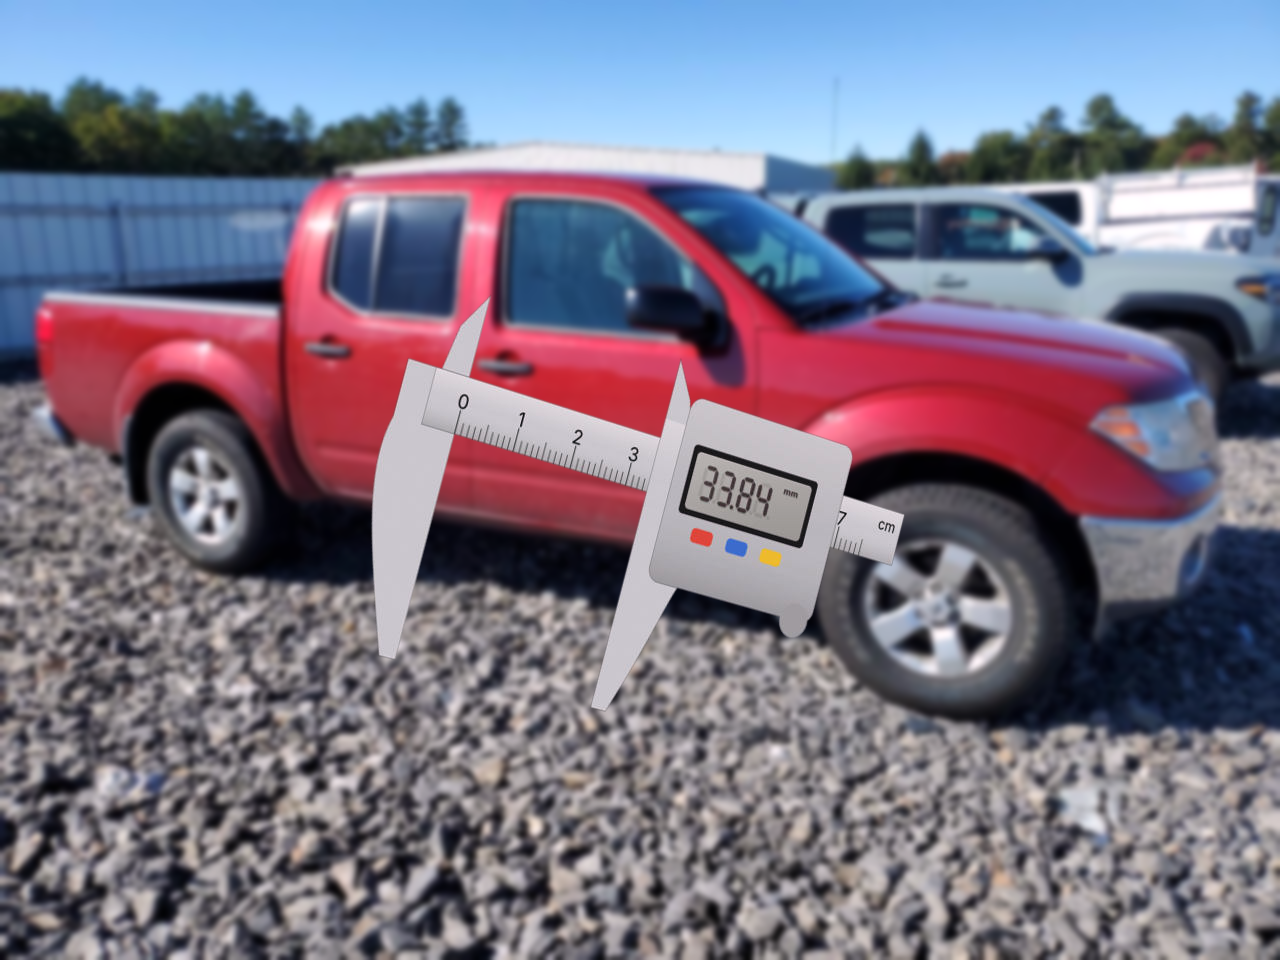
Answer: 33.84
